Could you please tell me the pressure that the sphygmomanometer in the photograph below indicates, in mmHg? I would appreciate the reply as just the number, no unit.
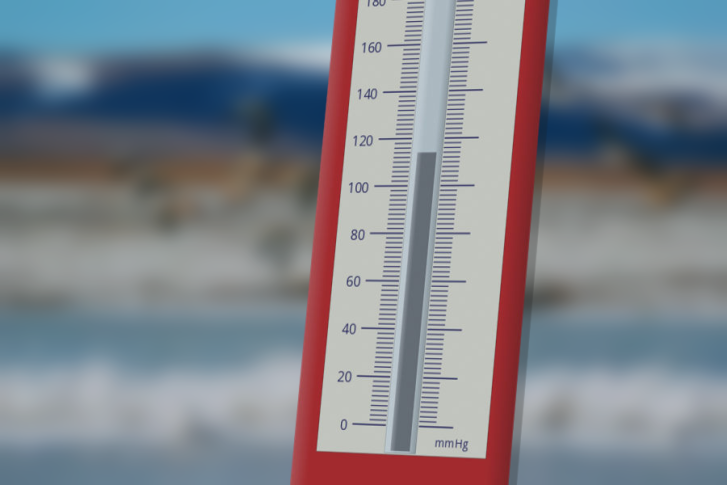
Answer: 114
